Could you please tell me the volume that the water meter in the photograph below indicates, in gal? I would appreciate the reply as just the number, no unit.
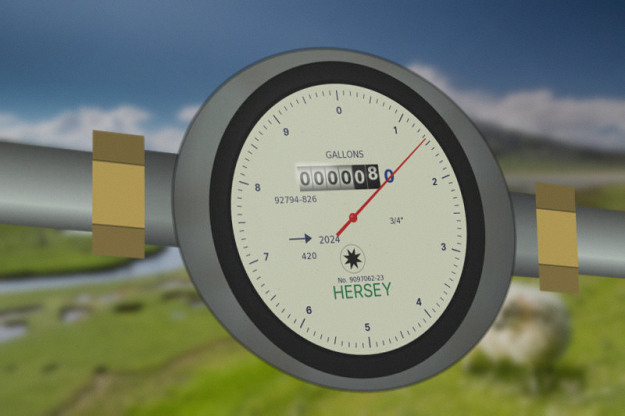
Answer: 81.4
